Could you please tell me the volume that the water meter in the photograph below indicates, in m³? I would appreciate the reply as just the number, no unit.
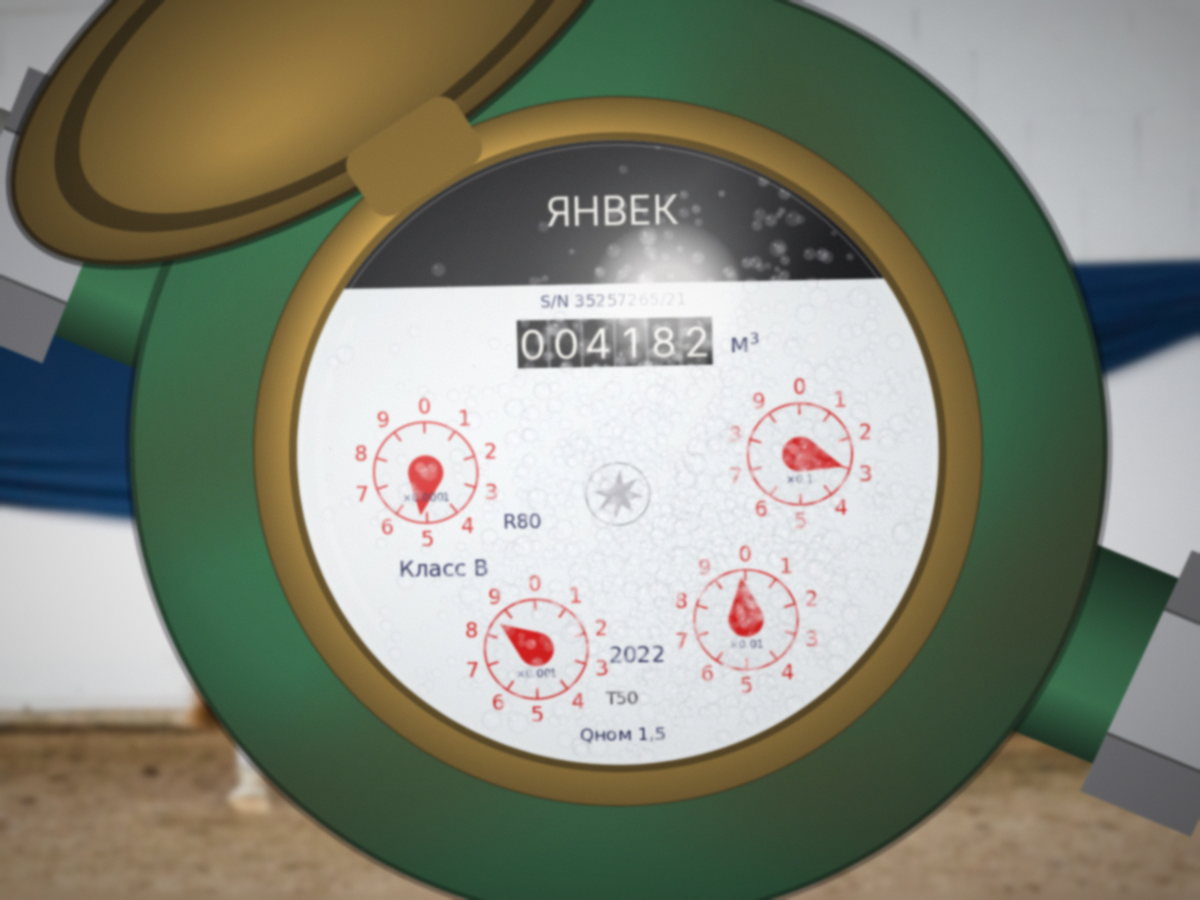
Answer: 4182.2985
